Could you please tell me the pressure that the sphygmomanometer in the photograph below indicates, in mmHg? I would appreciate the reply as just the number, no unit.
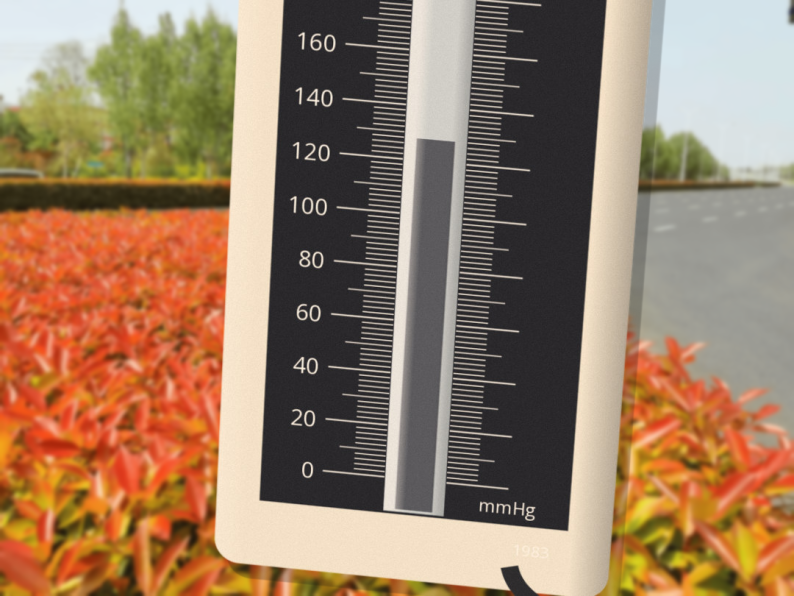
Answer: 128
